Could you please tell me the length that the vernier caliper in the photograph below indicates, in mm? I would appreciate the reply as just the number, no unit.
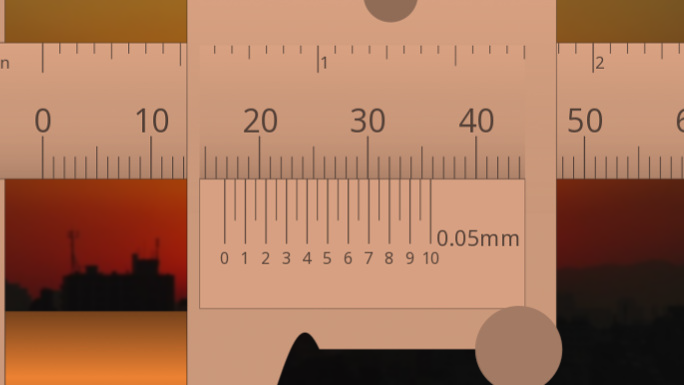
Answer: 16.8
